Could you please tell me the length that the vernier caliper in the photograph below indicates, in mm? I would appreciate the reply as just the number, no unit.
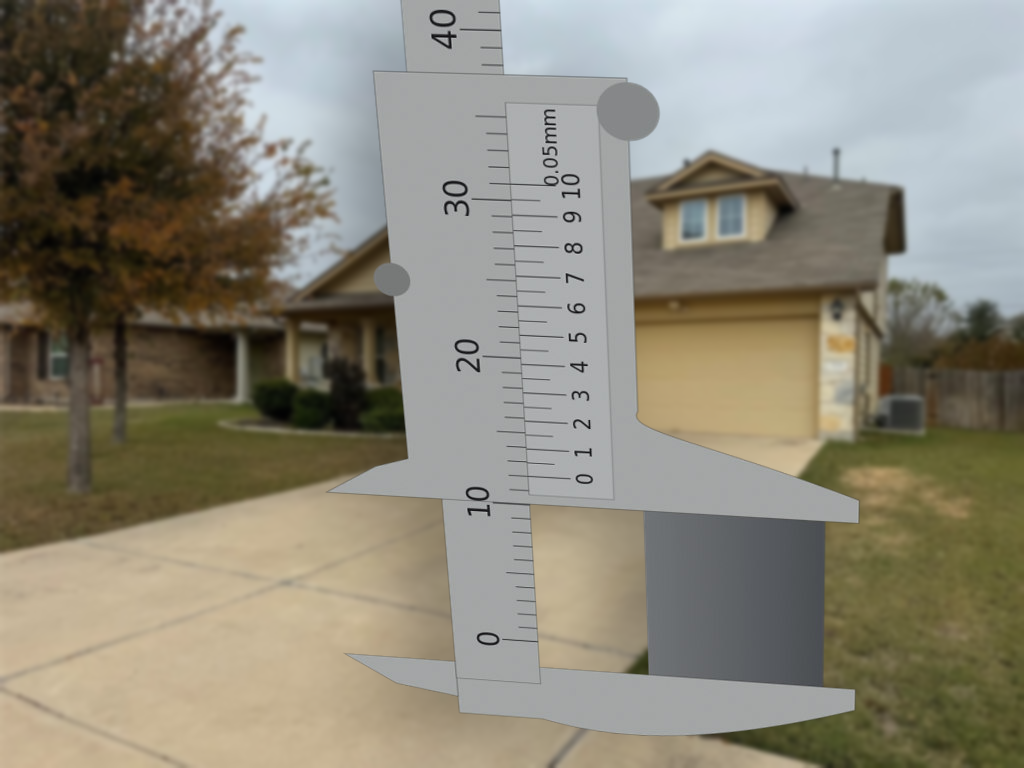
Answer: 12.0
